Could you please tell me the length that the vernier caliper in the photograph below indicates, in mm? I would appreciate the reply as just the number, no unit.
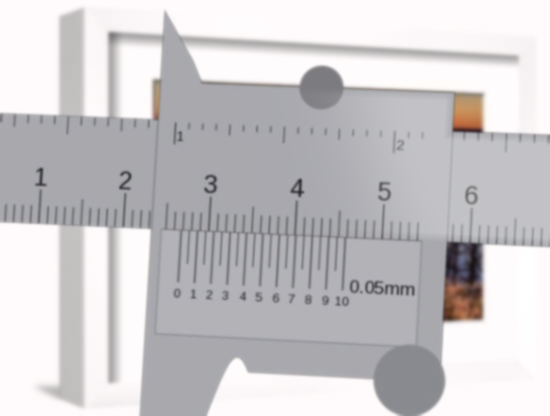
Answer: 26.8
